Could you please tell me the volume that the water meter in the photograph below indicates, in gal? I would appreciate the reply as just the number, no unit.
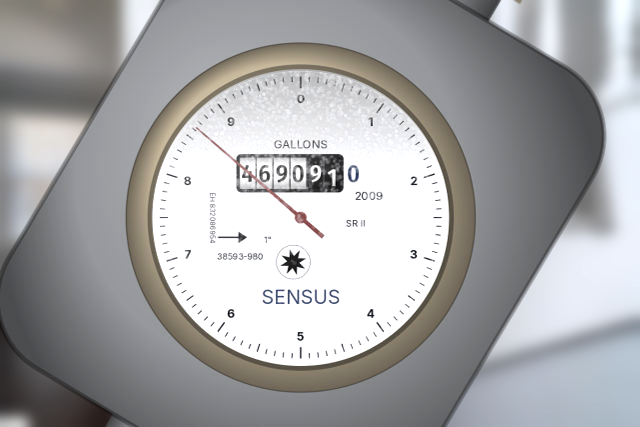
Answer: 4690908.6
